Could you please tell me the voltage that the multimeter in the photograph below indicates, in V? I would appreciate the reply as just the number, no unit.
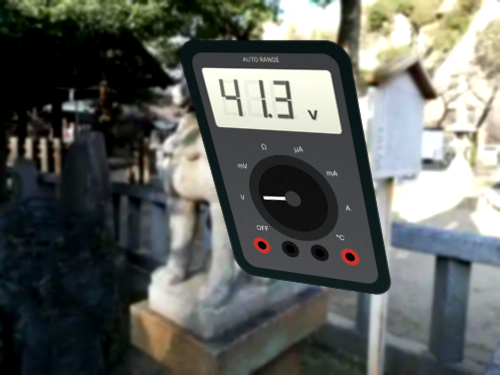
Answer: 41.3
